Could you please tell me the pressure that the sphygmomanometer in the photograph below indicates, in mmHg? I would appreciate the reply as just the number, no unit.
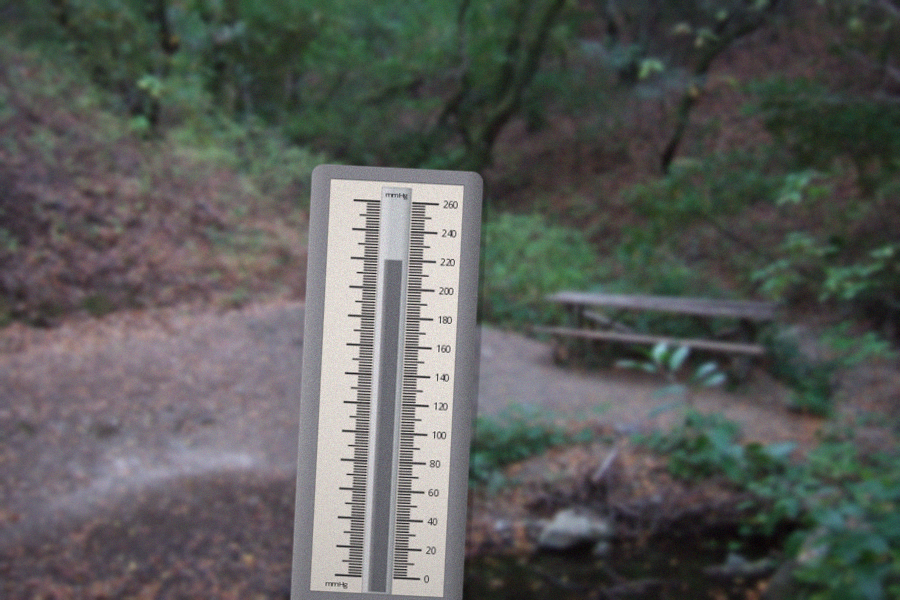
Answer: 220
